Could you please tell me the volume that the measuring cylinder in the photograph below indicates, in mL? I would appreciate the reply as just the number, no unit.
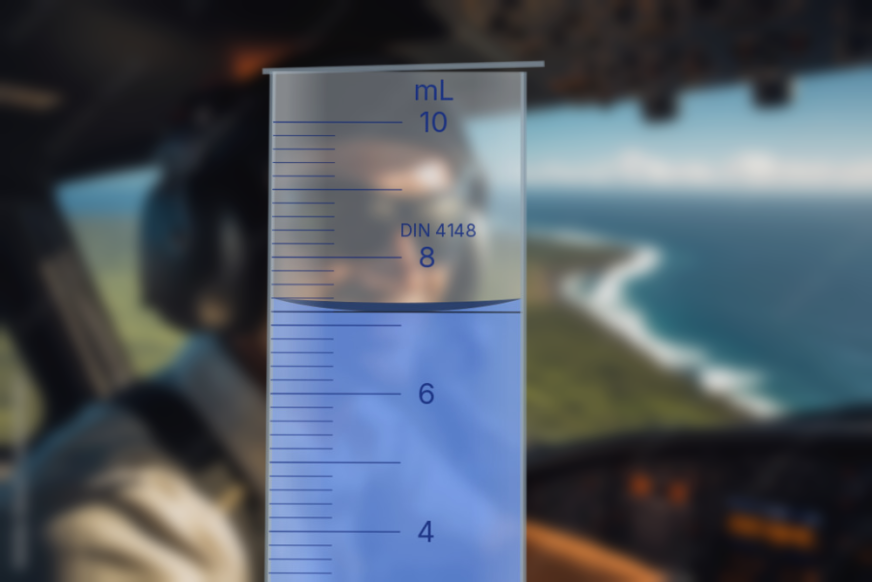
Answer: 7.2
